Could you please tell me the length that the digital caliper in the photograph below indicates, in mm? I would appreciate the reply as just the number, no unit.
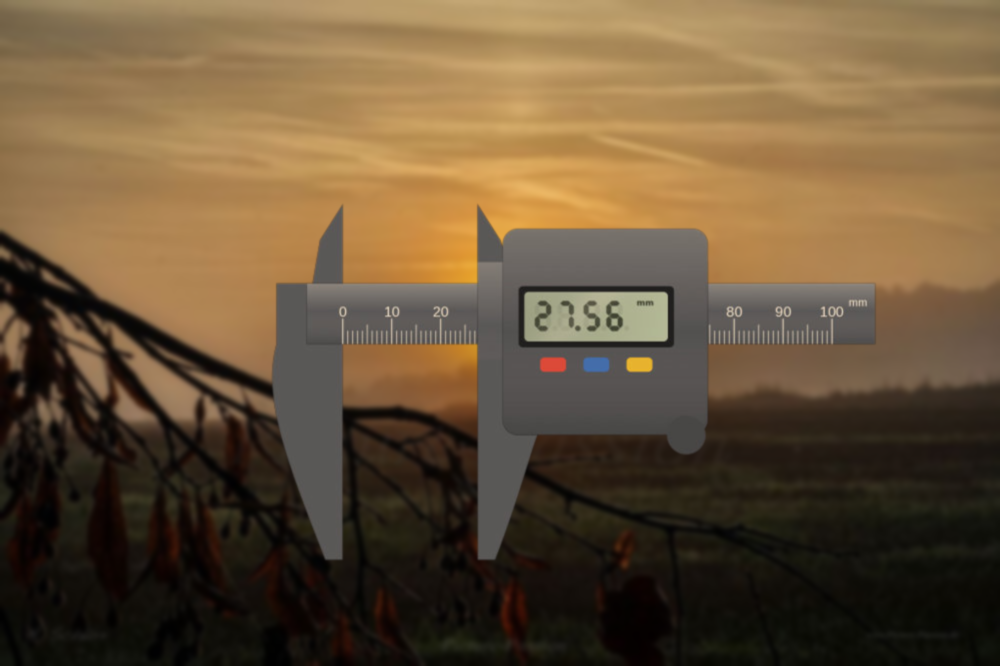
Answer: 27.56
